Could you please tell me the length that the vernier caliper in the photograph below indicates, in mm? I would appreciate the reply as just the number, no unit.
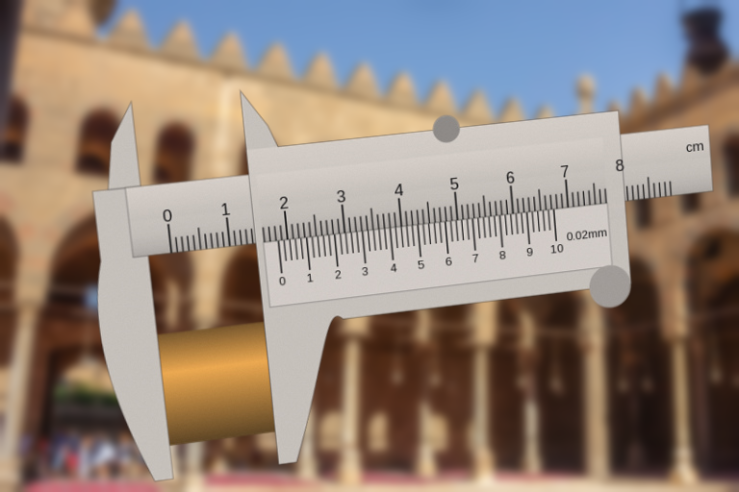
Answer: 18.4
